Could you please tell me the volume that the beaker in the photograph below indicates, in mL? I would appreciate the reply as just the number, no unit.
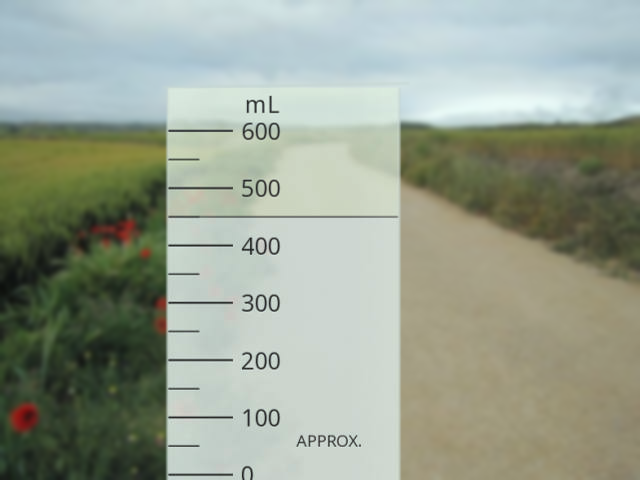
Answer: 450
